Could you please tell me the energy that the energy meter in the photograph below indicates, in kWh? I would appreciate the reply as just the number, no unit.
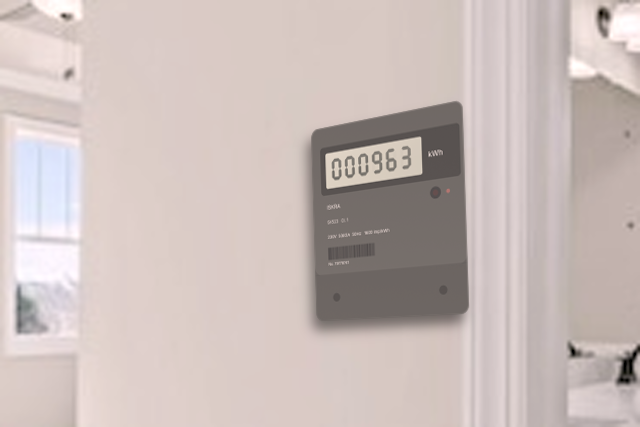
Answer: 963
